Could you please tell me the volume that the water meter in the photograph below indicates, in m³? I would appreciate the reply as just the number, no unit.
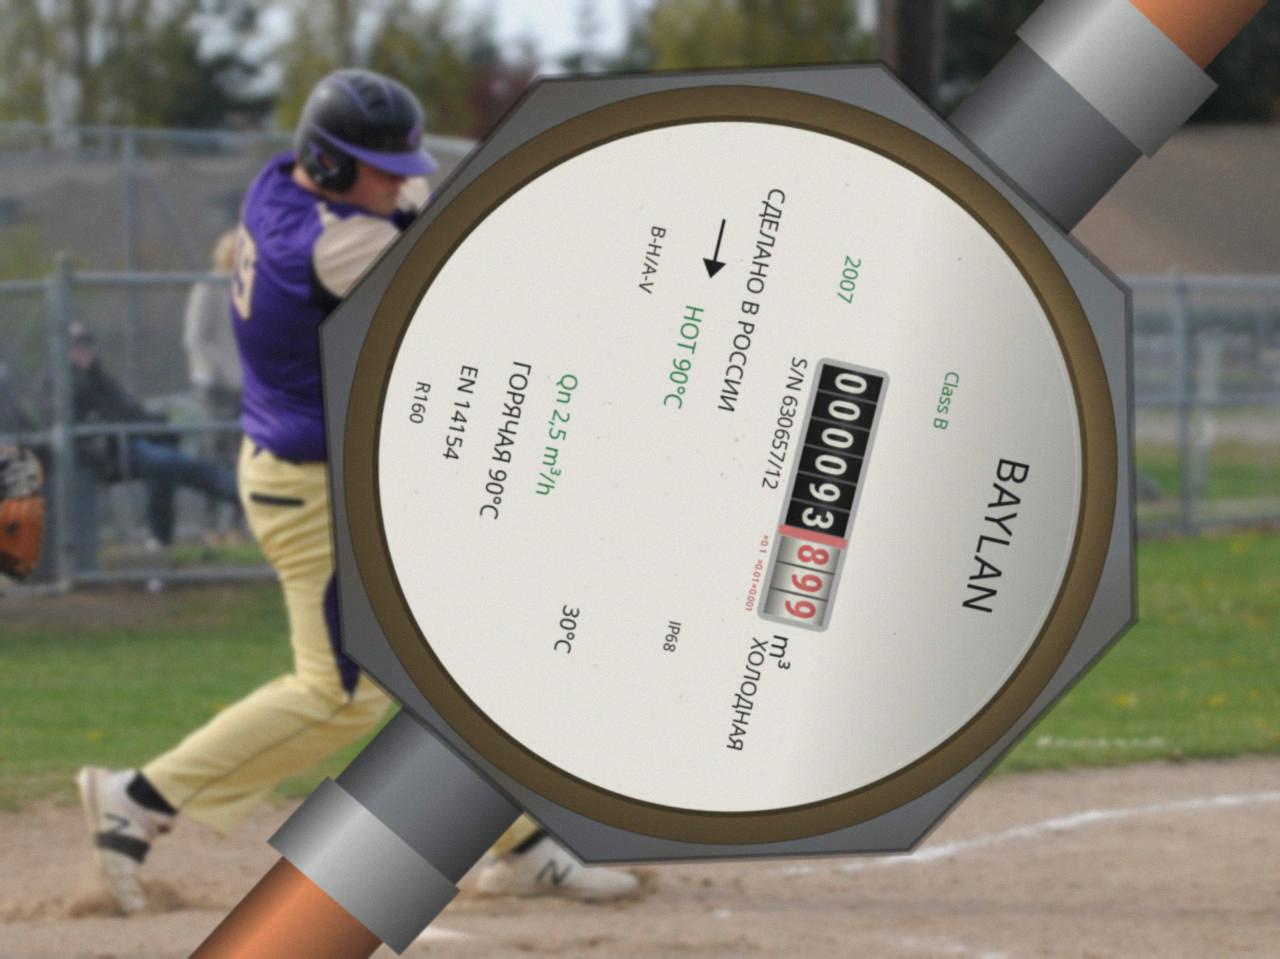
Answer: 93.899
